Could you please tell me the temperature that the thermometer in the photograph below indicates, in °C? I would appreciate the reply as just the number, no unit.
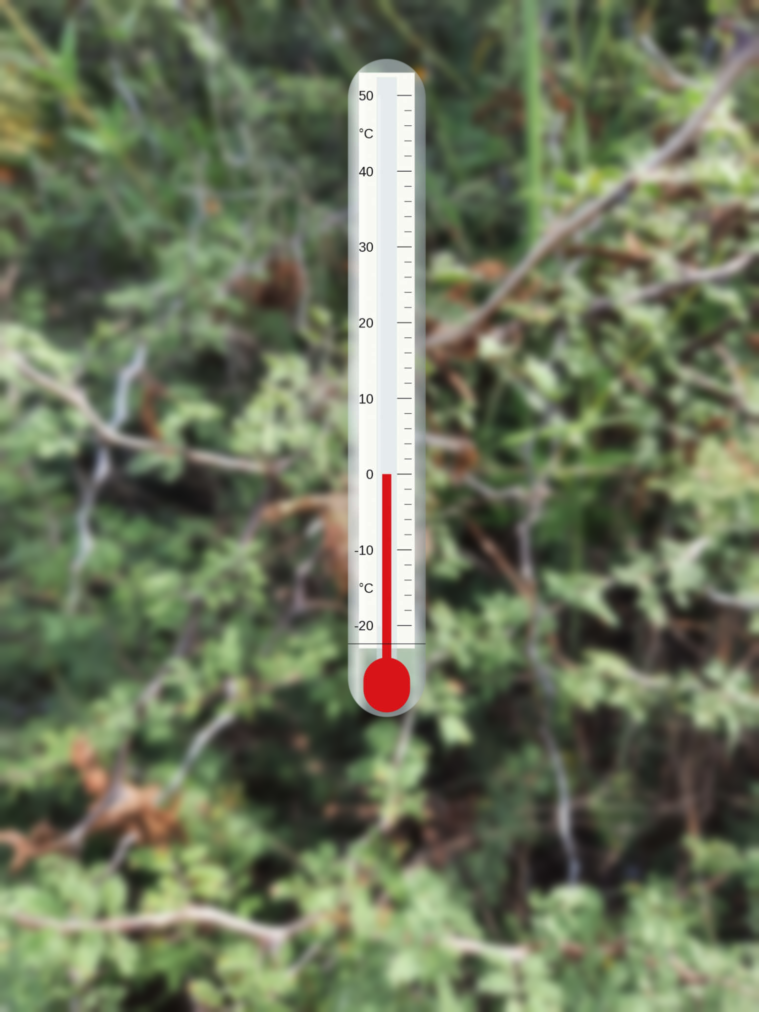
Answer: 0
